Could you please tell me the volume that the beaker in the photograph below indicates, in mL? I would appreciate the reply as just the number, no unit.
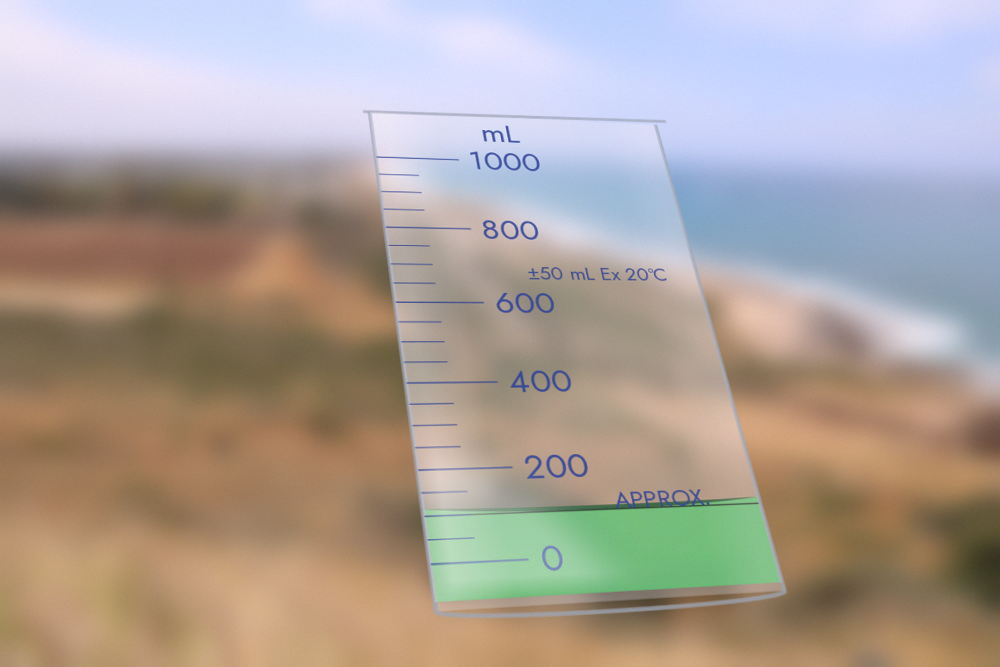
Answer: 100
